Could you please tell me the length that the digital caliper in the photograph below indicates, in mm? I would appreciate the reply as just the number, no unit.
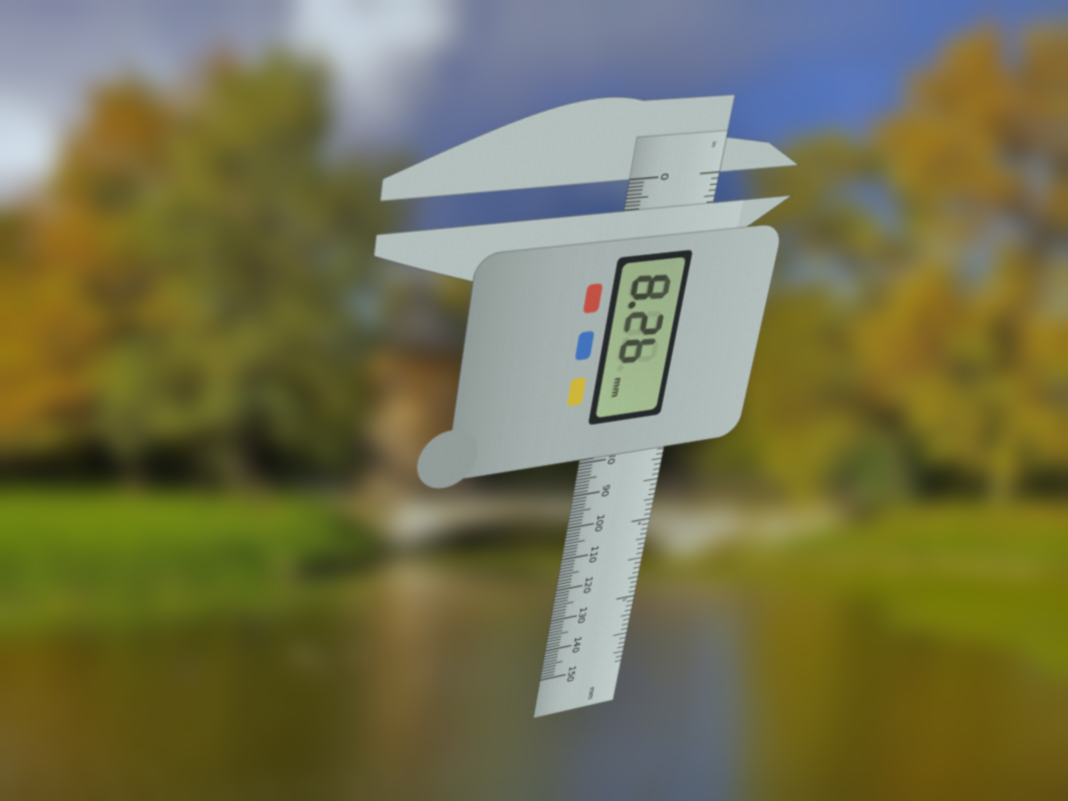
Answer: 8.26
